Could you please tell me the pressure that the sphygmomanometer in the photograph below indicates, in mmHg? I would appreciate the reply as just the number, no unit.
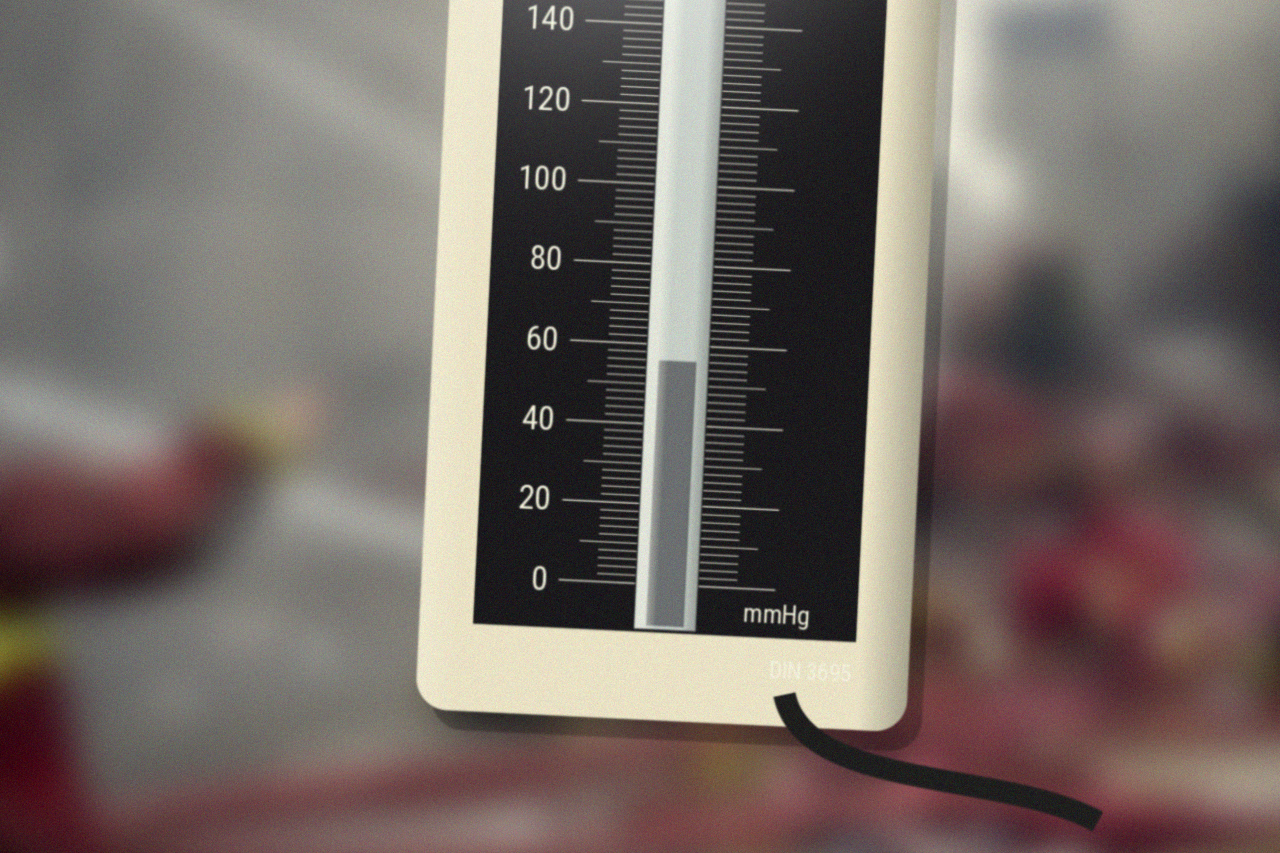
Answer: 56
